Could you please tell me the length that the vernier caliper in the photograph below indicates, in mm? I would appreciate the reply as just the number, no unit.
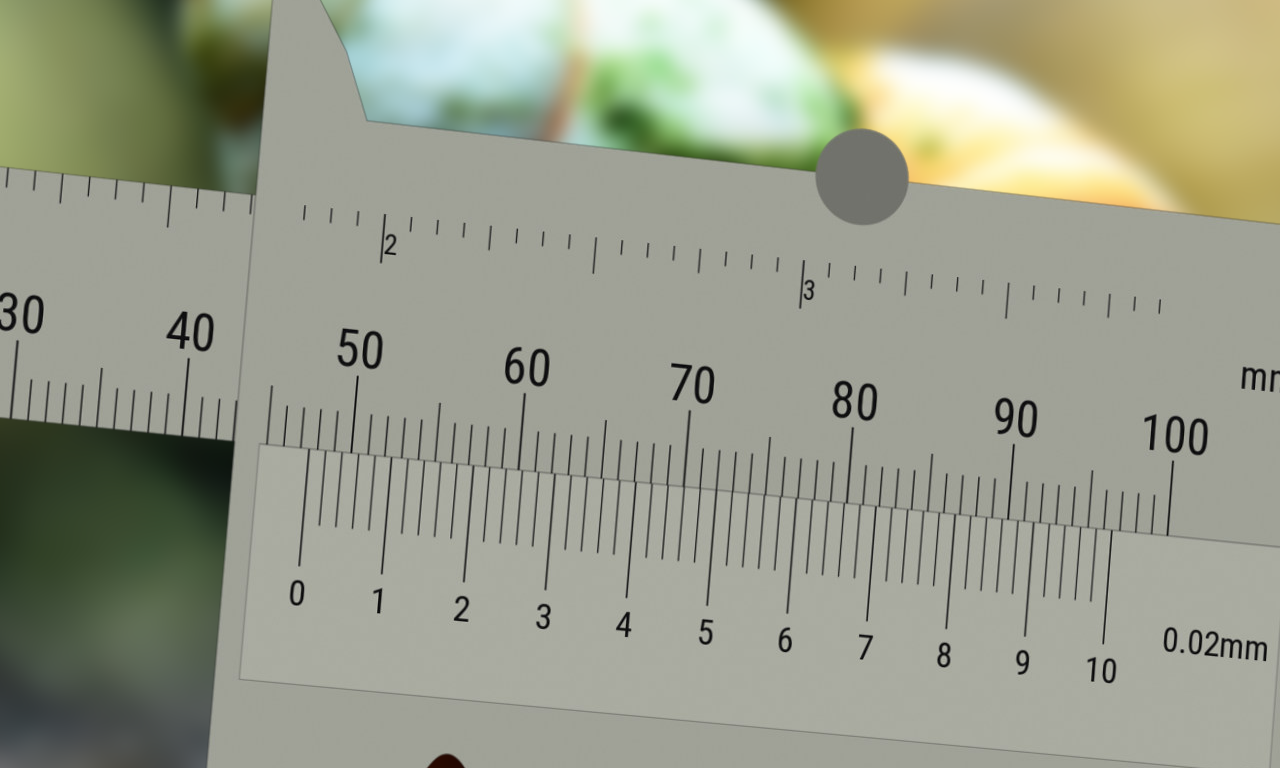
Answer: 47.5
